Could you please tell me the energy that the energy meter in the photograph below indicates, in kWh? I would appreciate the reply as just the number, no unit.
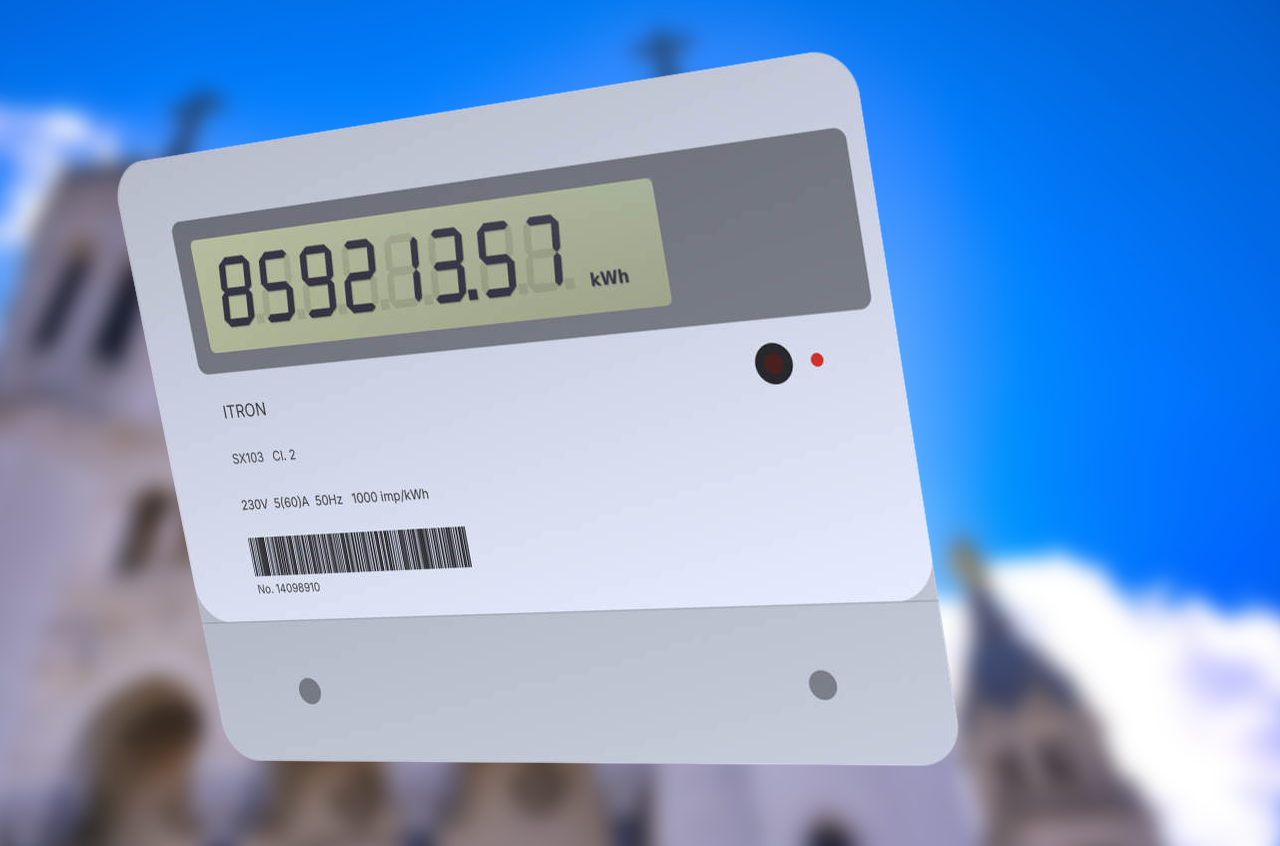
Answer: 859213.57
